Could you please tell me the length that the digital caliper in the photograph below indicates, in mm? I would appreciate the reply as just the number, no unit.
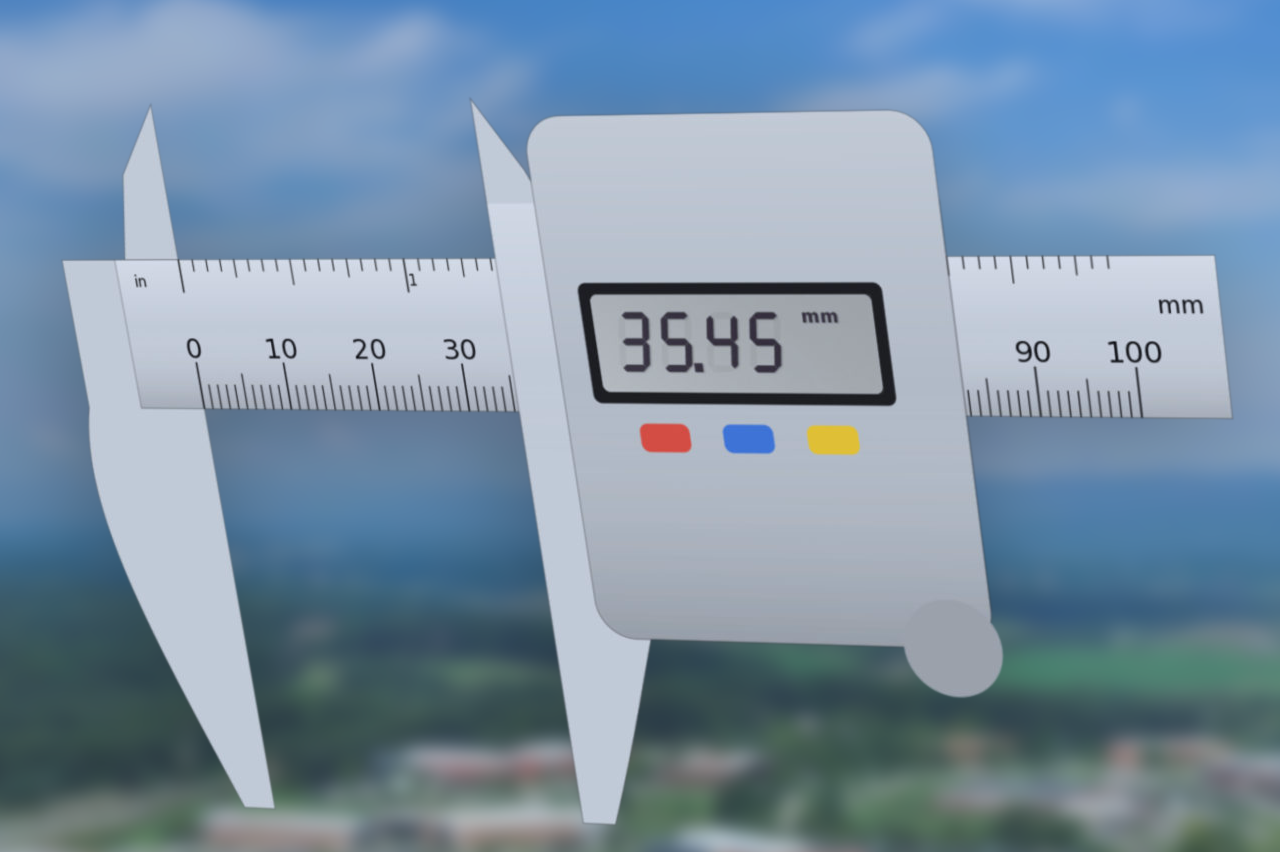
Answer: 35.45
